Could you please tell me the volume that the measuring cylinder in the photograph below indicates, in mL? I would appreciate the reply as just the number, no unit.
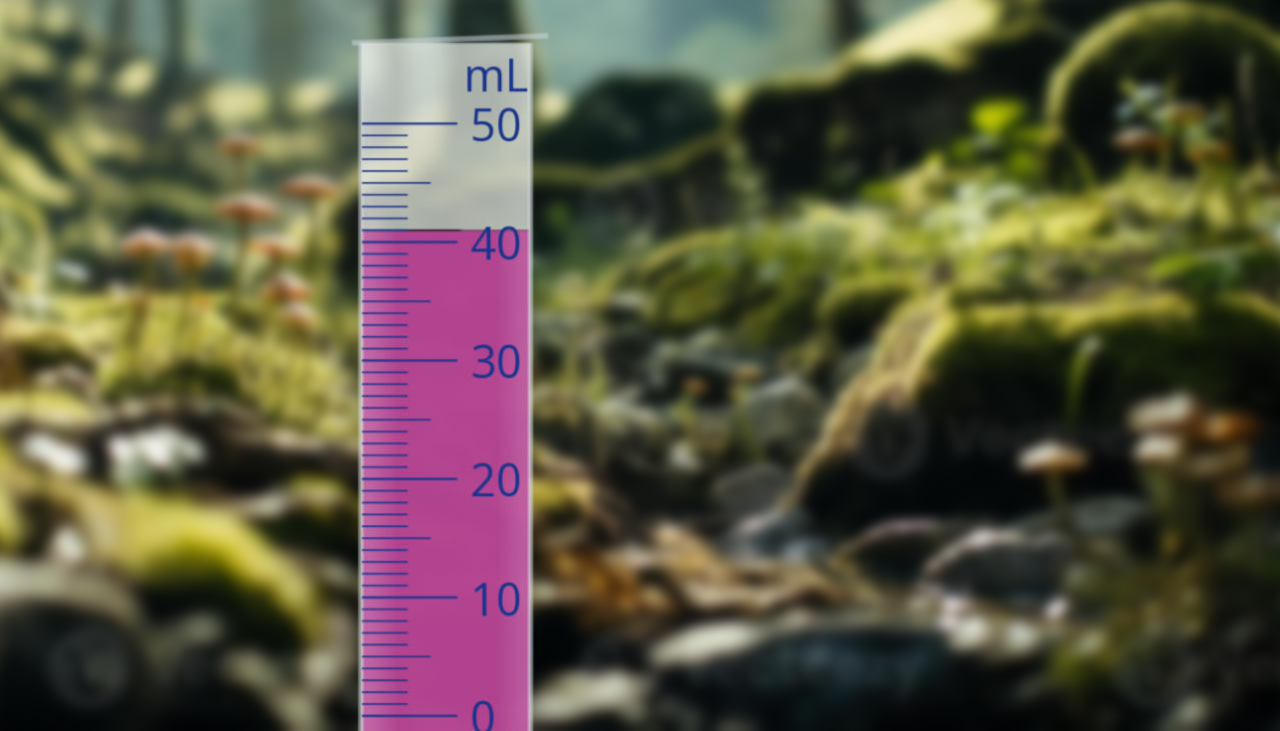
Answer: 41
